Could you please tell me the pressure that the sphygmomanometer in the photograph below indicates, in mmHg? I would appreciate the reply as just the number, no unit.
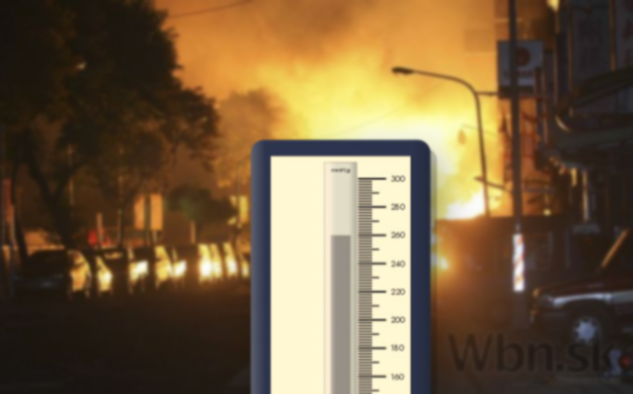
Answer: 260
